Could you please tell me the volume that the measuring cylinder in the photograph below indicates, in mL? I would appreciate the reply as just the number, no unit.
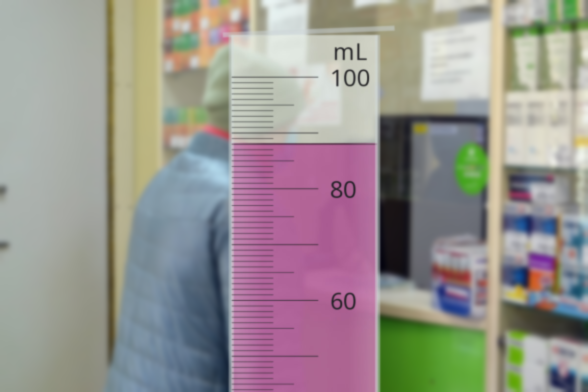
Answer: 88
